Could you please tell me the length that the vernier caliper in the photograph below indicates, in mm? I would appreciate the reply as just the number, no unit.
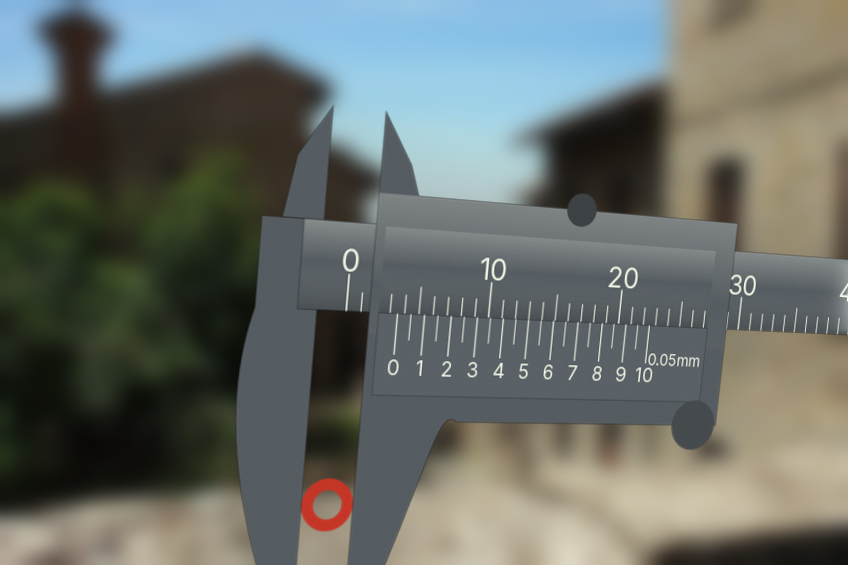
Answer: 3.5
